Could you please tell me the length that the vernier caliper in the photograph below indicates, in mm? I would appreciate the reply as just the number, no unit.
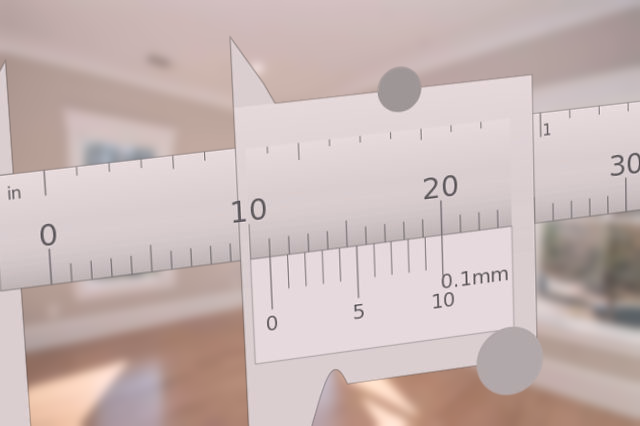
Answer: 11.0
